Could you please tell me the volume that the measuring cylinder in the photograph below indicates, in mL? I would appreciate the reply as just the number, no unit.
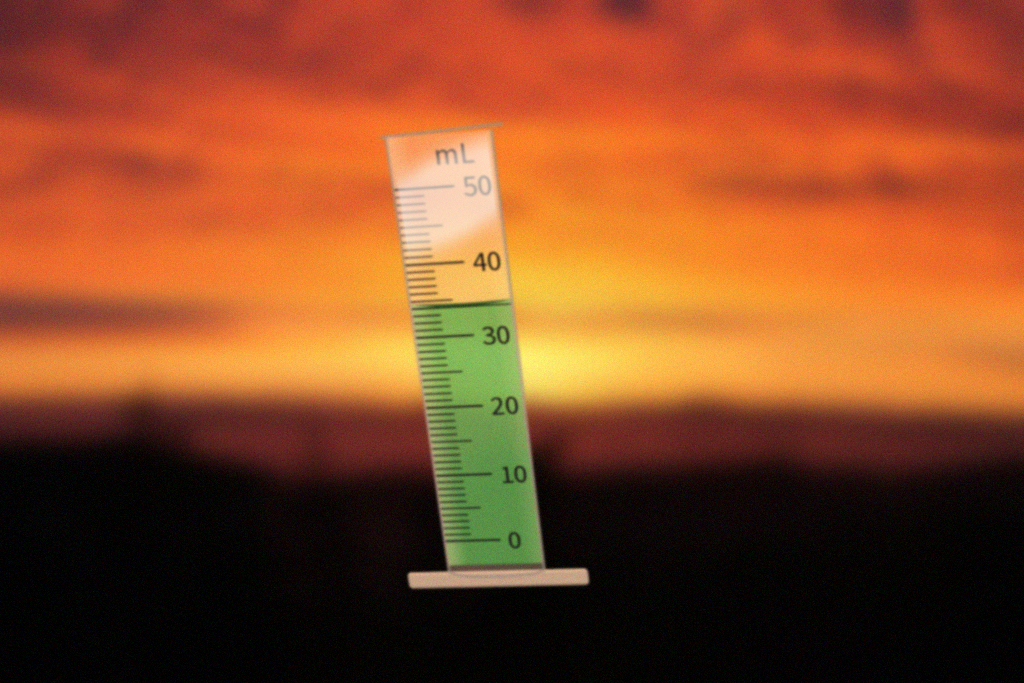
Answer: 34
